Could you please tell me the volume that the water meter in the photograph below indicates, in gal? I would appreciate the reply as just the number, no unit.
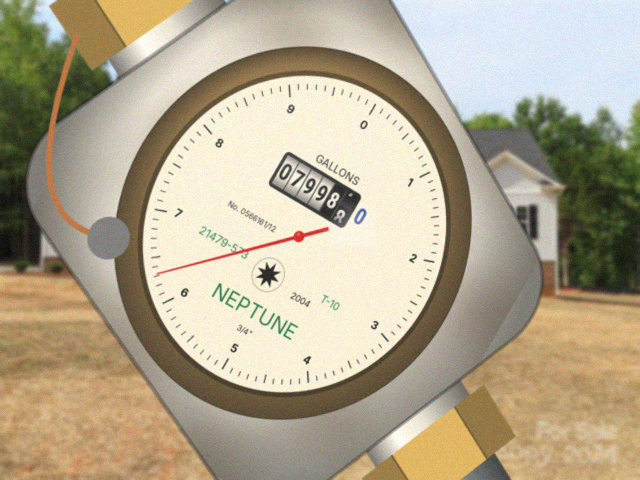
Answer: 799876.3
